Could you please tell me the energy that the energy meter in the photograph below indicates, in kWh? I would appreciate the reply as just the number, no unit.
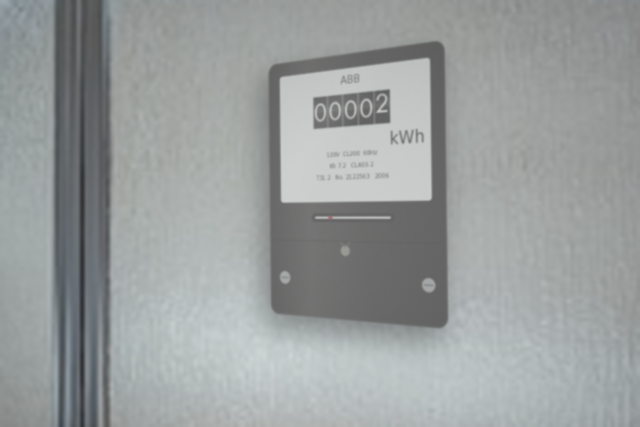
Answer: 2
